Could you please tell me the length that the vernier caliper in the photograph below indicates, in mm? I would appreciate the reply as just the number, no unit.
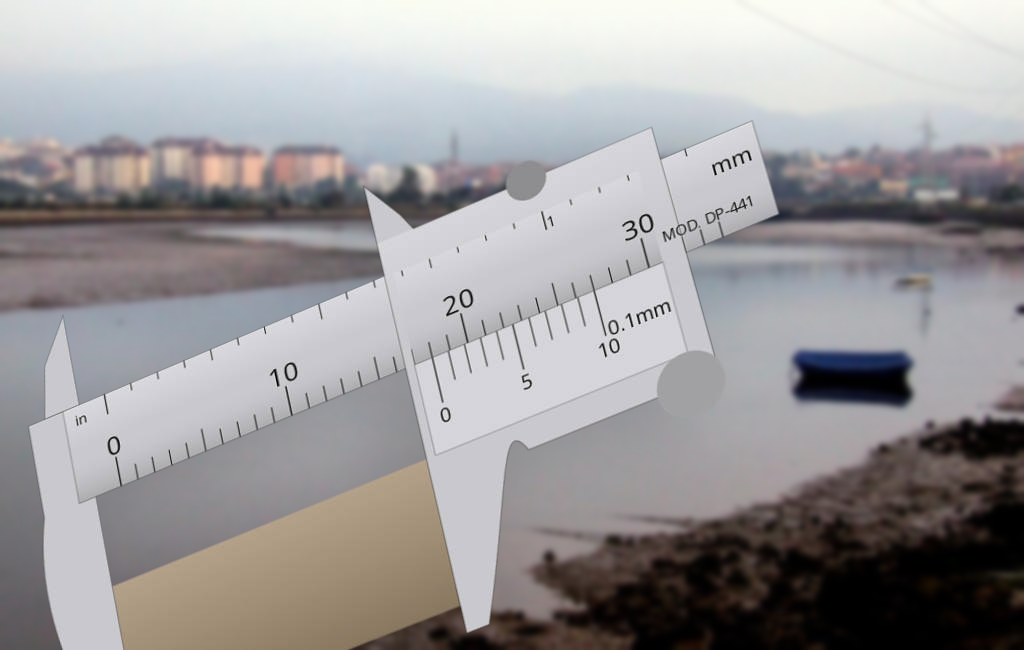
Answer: 18.0
